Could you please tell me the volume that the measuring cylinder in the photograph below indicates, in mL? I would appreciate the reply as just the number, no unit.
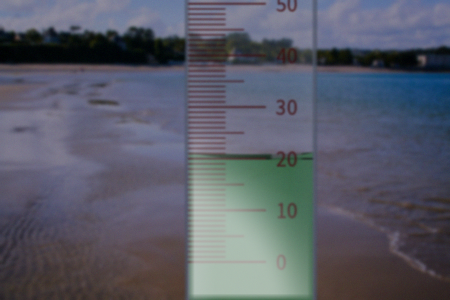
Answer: 20
